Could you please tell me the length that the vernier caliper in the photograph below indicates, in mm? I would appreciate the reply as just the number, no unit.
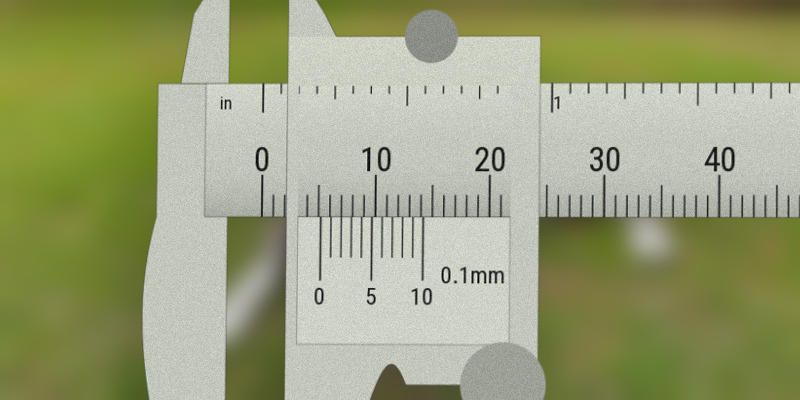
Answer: 5.2
